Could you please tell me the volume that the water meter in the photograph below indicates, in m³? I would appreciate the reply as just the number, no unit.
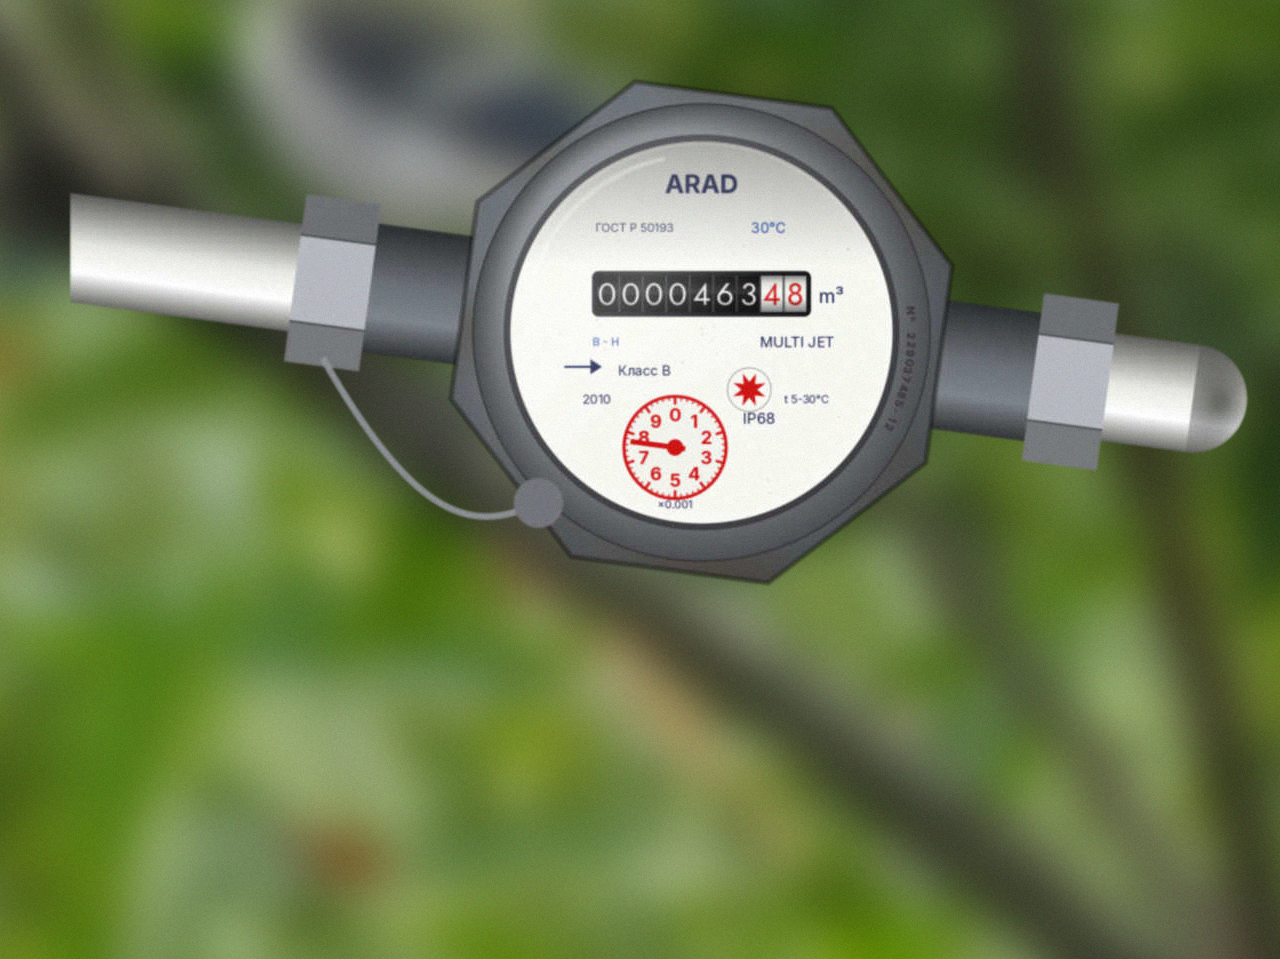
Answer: 463.487
